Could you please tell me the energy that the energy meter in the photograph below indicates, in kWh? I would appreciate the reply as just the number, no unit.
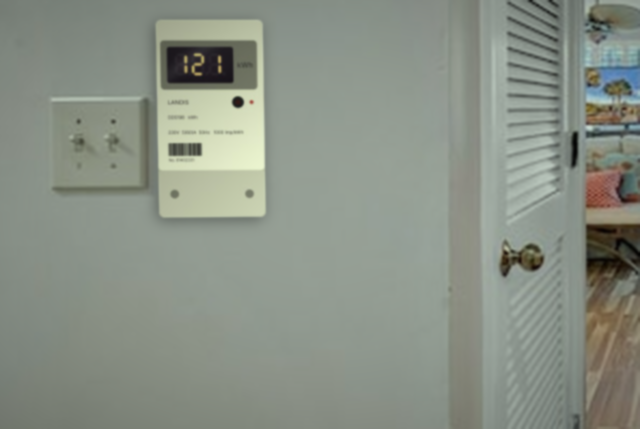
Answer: 121
